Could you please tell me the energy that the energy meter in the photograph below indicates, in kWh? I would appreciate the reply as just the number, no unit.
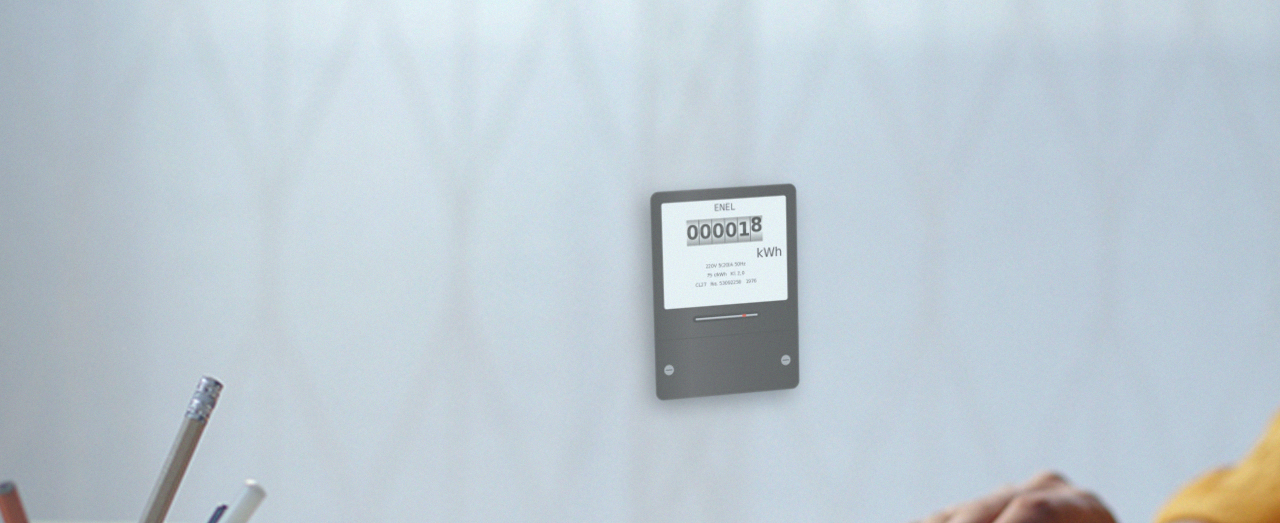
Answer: 18
